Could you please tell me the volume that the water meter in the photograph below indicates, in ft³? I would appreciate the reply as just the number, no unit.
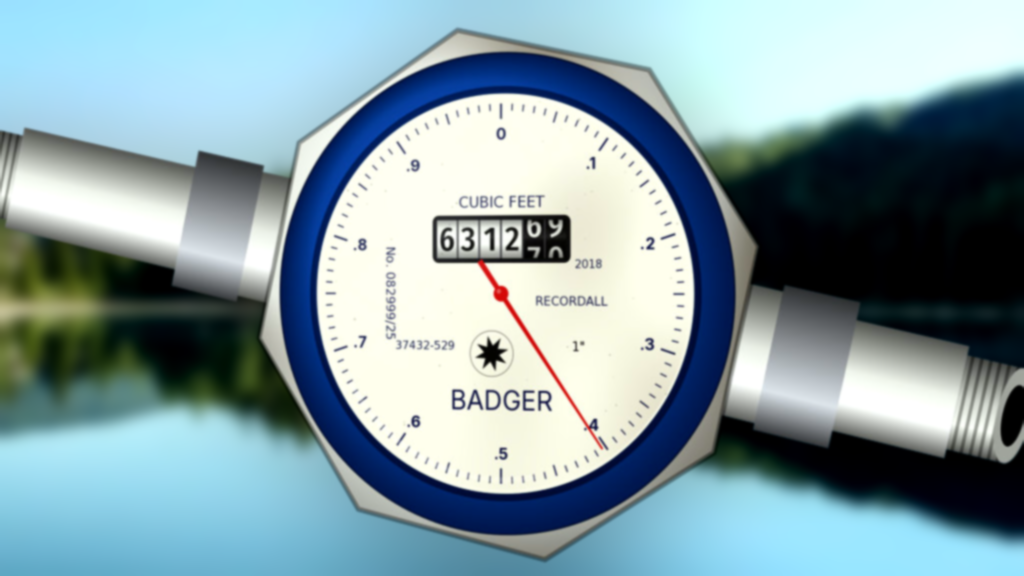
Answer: 631269.40
